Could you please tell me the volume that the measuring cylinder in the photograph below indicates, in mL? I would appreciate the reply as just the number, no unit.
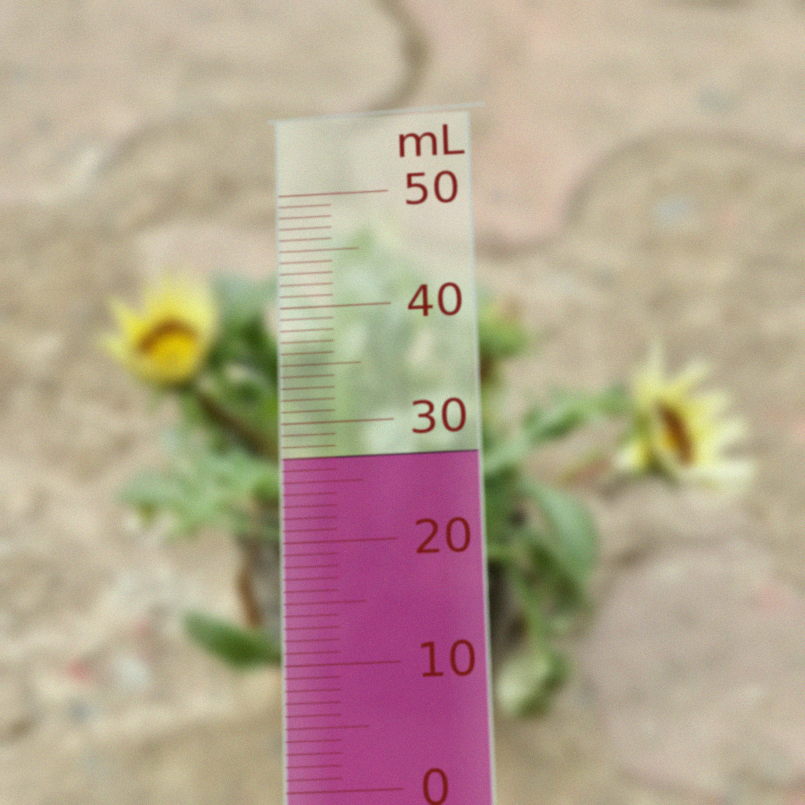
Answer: 27
